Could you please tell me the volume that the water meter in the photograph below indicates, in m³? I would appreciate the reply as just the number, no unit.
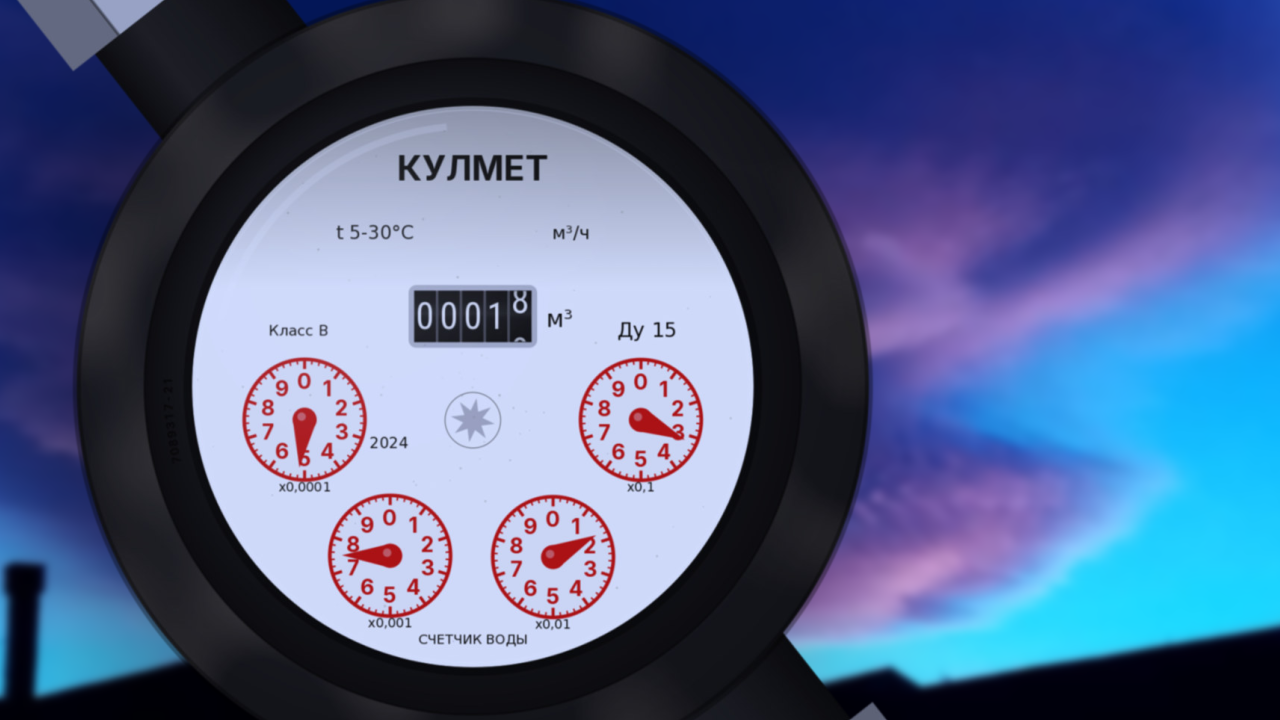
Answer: 18.3175
